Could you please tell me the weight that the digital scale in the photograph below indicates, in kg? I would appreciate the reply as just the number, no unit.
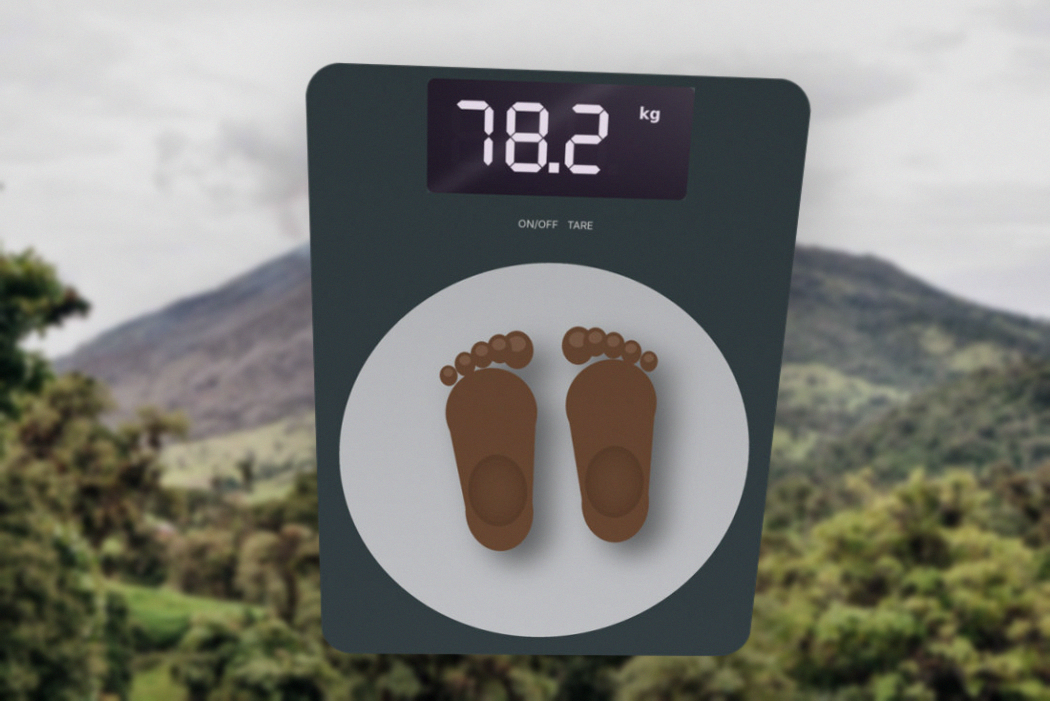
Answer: 78.2
